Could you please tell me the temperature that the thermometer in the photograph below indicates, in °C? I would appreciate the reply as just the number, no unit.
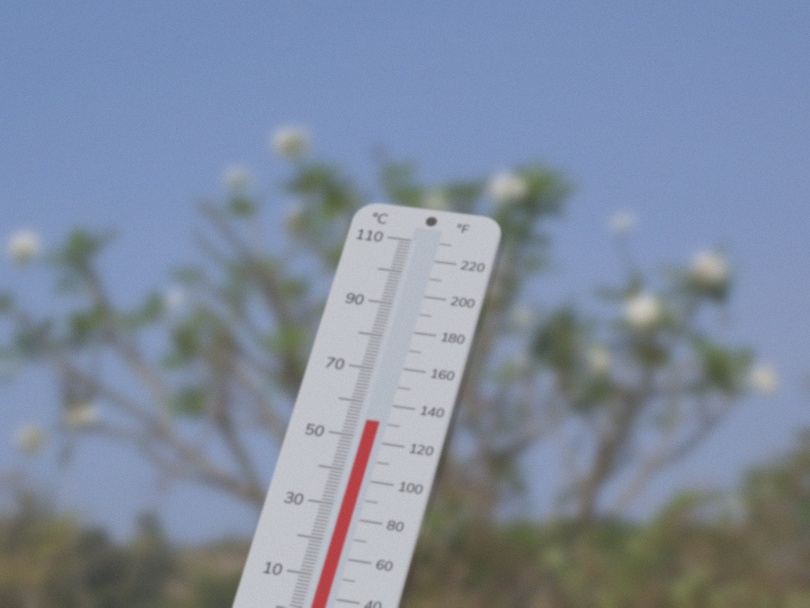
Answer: 55
